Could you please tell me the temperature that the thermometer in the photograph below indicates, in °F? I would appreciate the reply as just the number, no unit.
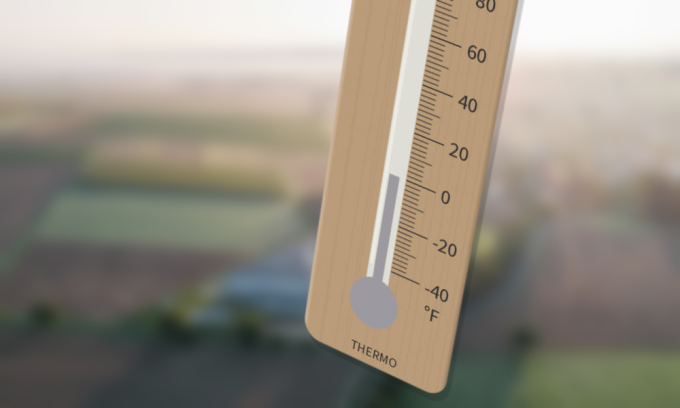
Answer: 0
